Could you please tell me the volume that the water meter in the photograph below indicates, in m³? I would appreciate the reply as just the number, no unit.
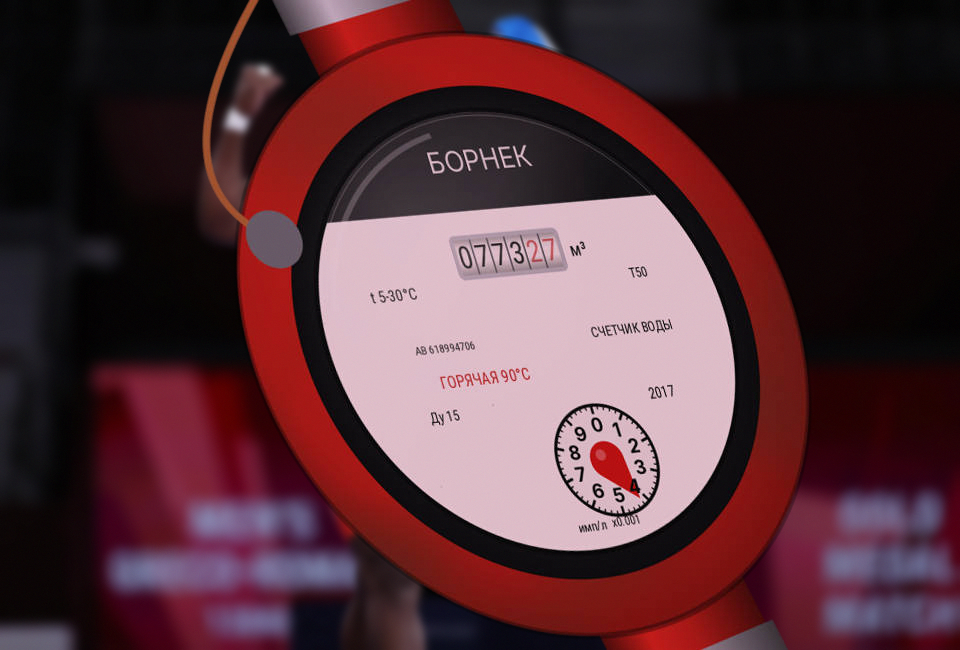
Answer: 773.274
